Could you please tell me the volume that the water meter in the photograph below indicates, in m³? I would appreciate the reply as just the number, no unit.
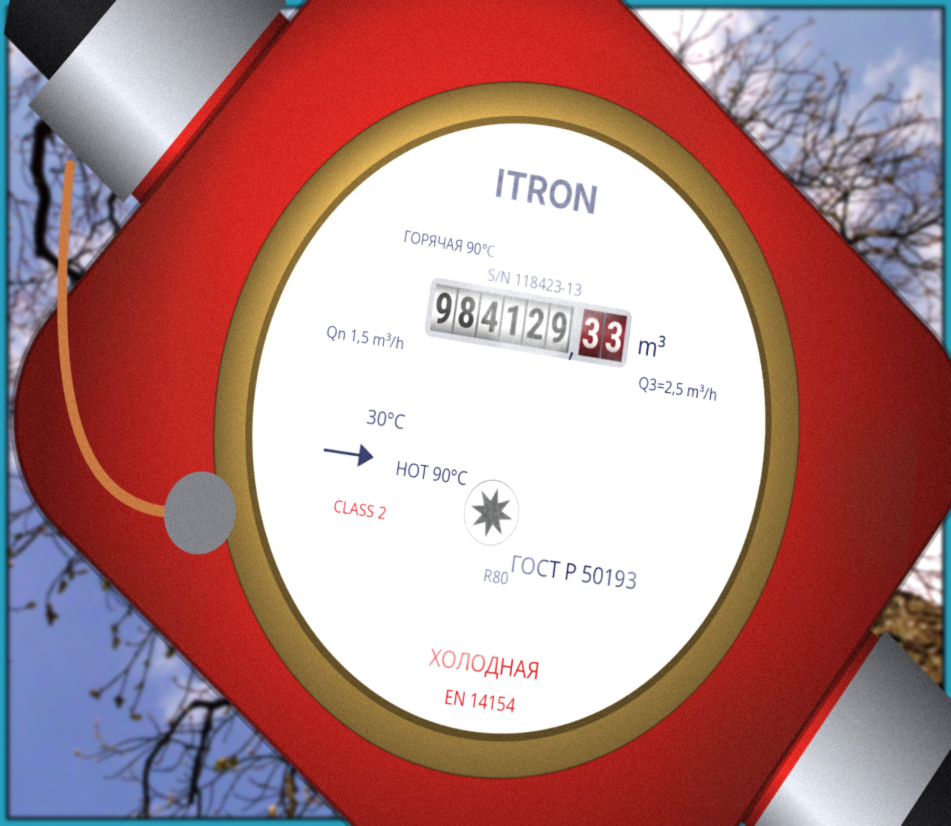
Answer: 984129.33
